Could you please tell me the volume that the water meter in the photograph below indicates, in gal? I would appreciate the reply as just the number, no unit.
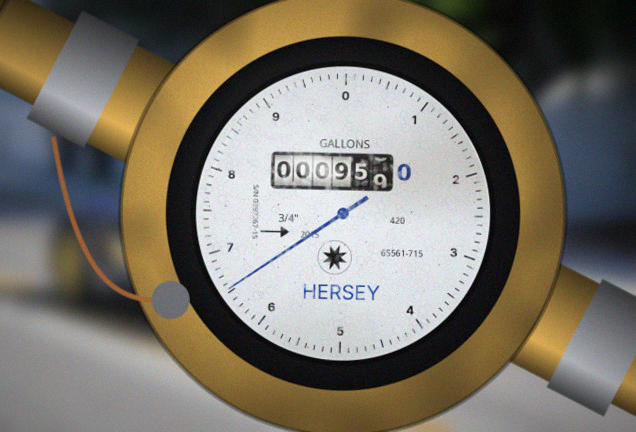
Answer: 9586.5
